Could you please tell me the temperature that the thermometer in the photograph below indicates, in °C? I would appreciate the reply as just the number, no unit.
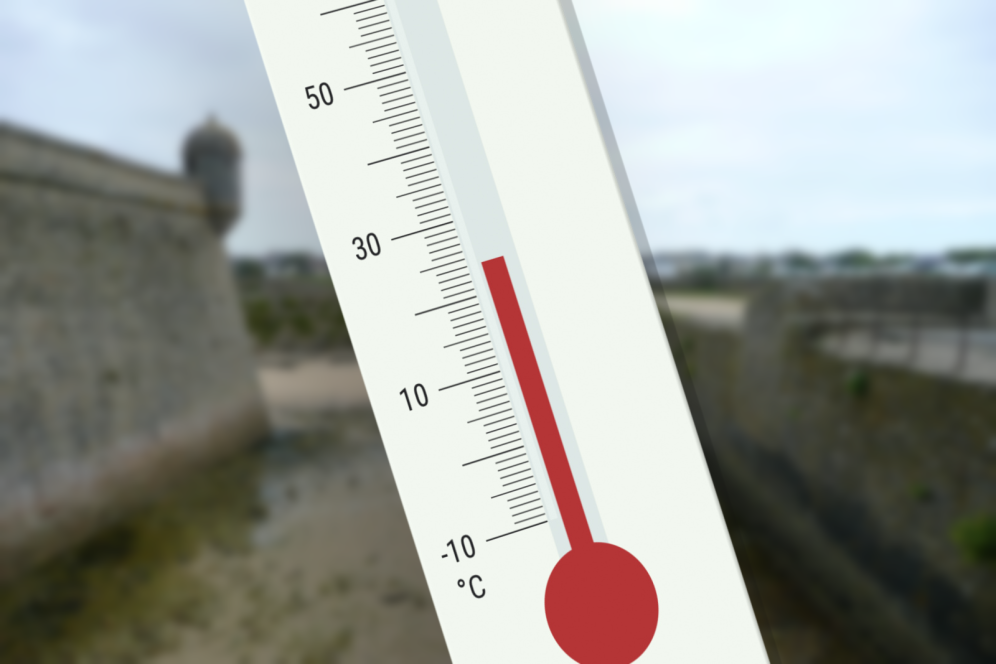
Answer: 24
